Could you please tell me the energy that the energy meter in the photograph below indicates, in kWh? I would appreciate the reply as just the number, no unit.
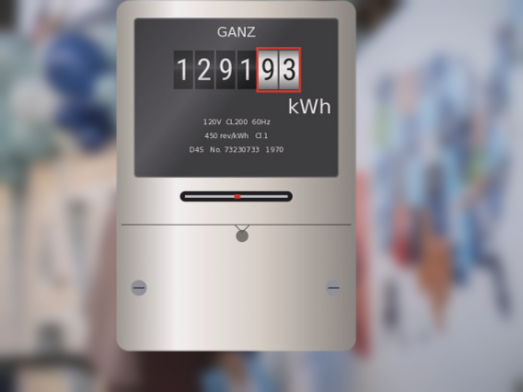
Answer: 1291.93
